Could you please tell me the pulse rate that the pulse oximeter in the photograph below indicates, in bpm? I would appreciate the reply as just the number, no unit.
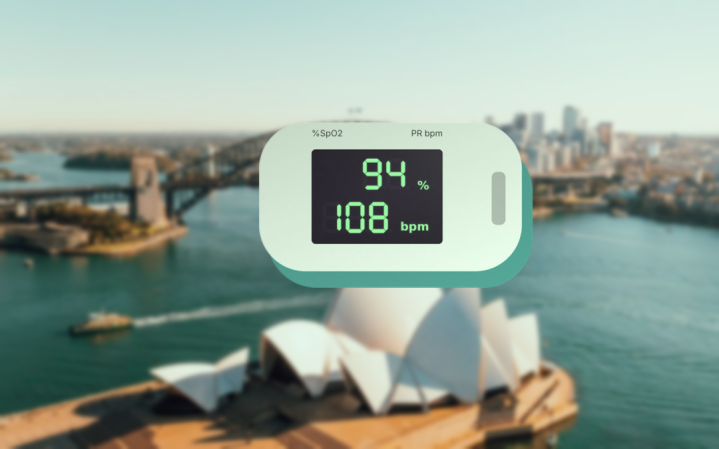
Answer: 108
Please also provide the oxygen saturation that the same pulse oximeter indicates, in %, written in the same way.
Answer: 94
